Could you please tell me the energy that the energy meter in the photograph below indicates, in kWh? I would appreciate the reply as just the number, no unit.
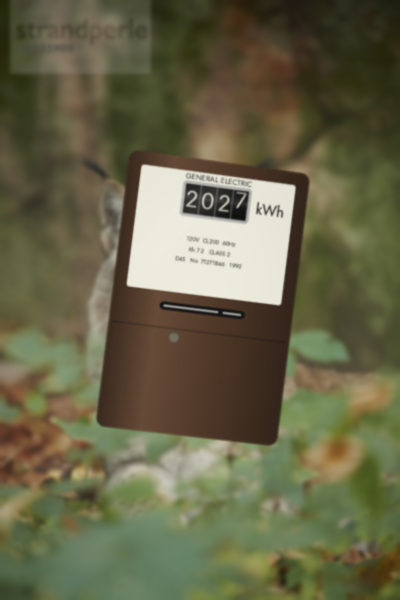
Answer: 2027
